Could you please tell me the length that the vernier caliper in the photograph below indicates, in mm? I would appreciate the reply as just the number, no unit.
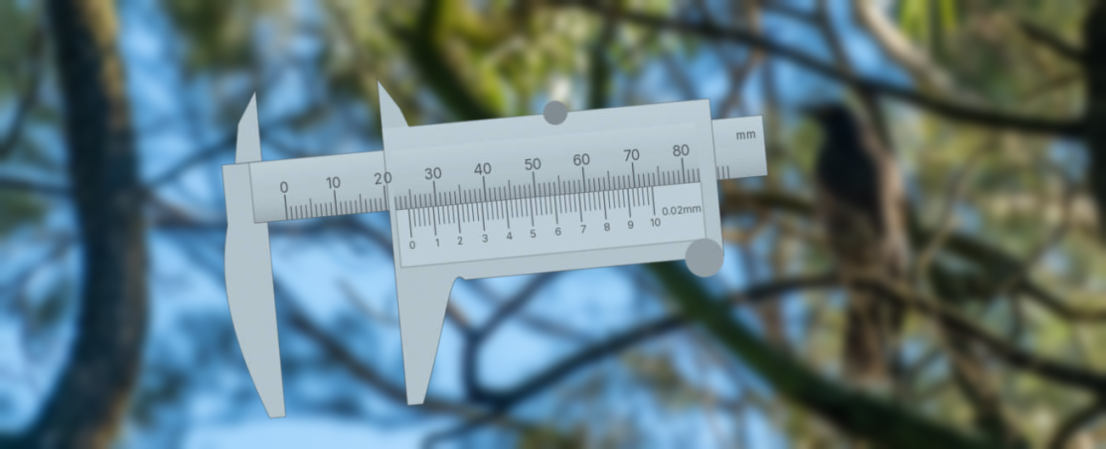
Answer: 24.5
